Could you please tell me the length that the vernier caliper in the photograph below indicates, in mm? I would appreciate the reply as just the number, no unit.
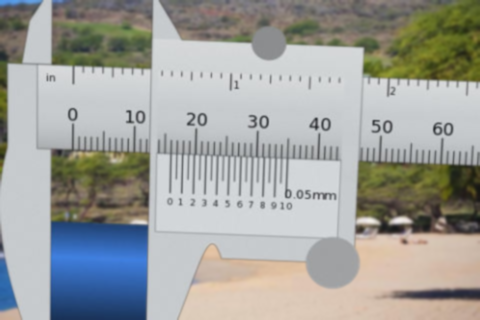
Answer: 16.0
